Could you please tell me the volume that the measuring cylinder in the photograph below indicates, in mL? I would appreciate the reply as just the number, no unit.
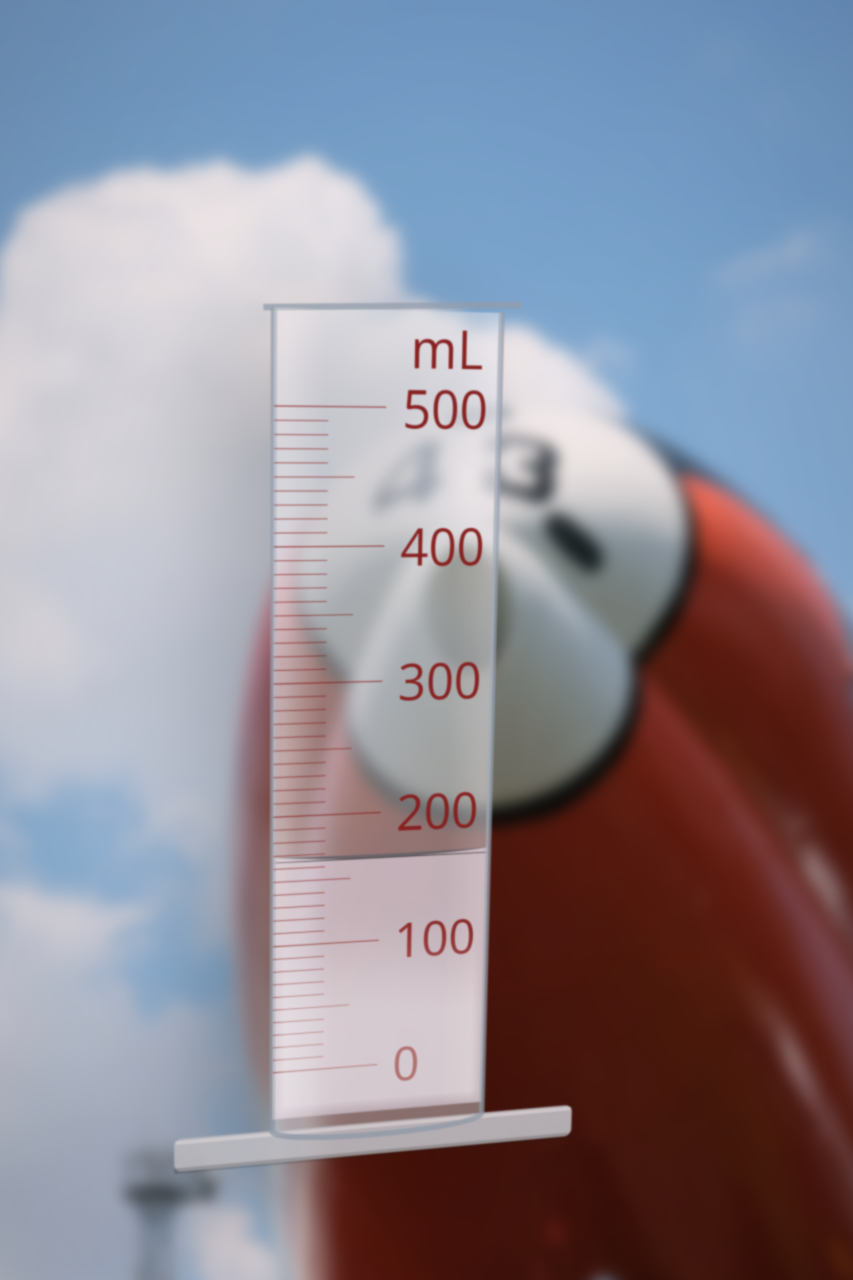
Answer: 165
